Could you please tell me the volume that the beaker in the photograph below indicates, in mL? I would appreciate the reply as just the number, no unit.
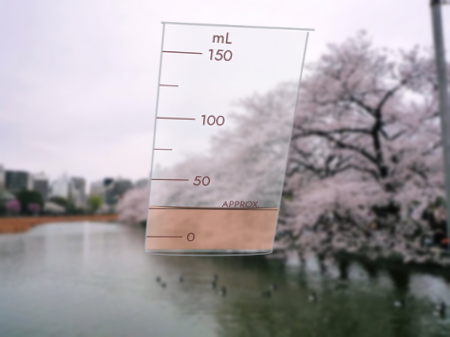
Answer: 25
